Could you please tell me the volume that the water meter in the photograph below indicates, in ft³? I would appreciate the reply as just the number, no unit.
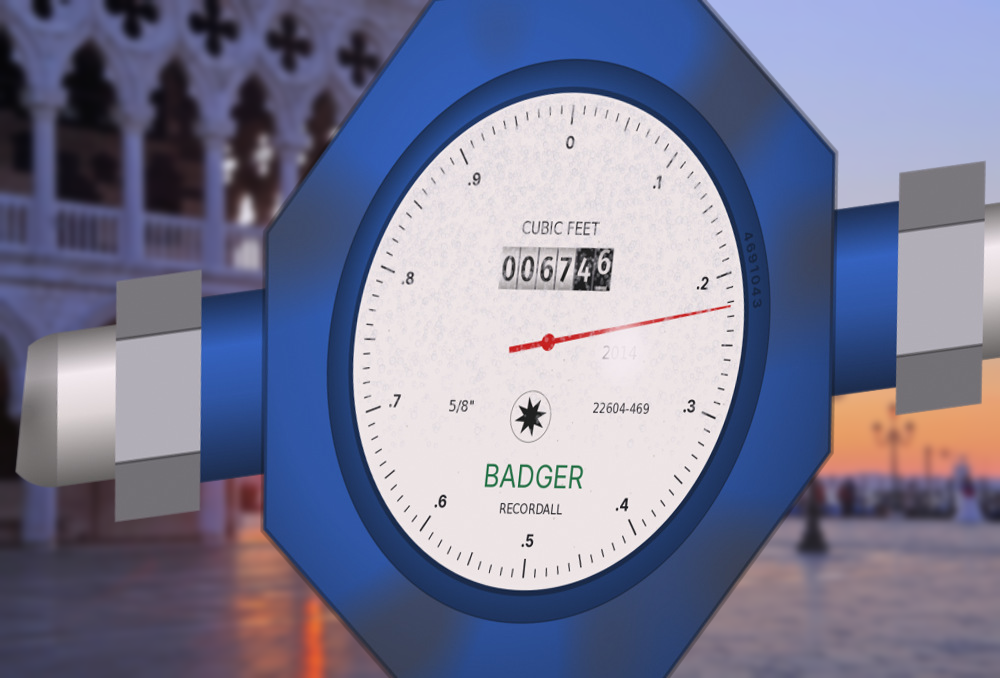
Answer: 6746.22
